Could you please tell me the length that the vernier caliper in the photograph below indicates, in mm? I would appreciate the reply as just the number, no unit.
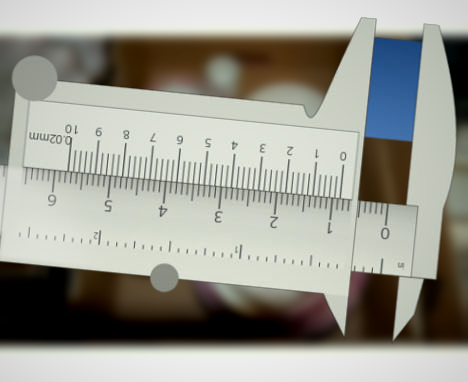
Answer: 8.6
